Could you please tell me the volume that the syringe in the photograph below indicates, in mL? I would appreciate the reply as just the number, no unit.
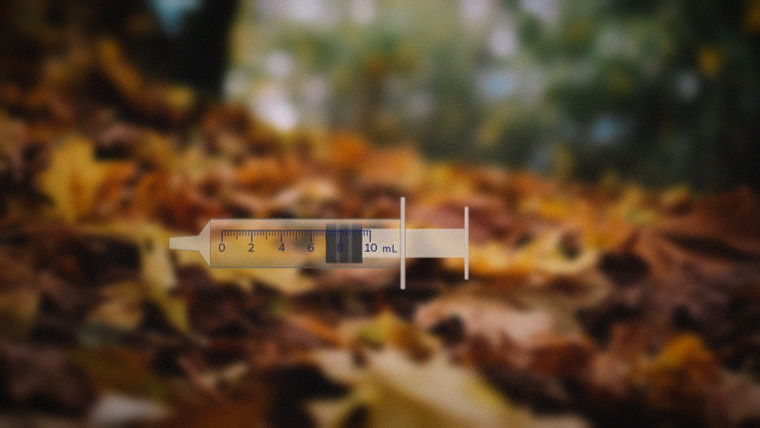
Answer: 7
